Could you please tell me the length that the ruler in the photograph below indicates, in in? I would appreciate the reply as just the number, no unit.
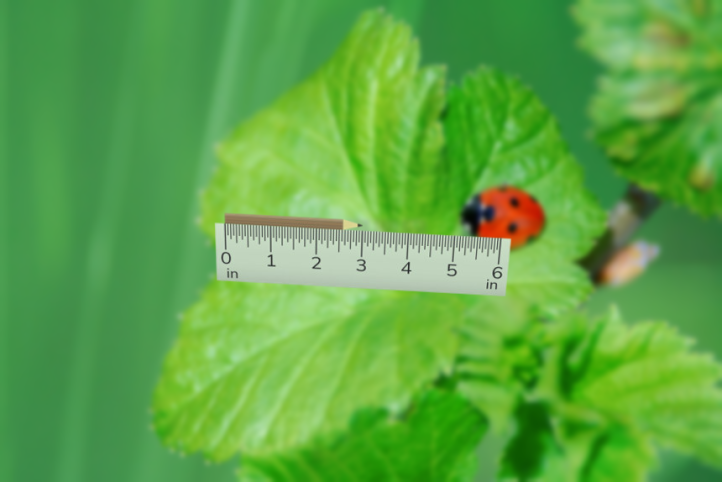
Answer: 3
